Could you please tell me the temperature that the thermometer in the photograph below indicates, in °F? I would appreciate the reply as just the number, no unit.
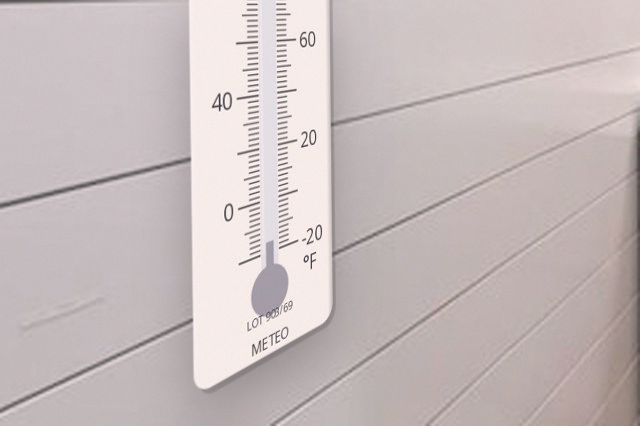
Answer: -16
